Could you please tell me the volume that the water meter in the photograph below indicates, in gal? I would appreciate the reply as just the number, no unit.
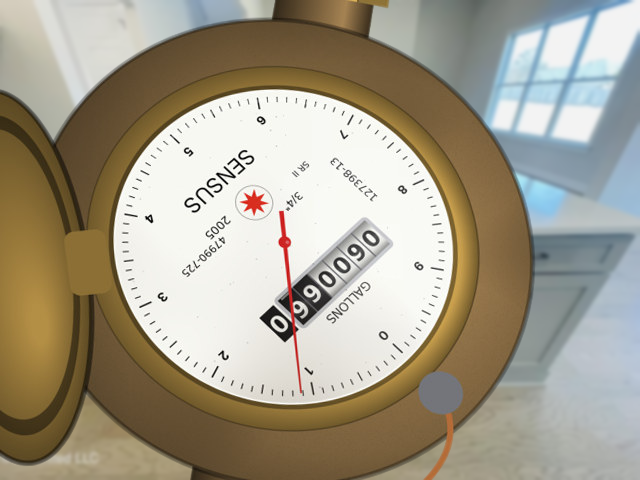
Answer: 600661.1
